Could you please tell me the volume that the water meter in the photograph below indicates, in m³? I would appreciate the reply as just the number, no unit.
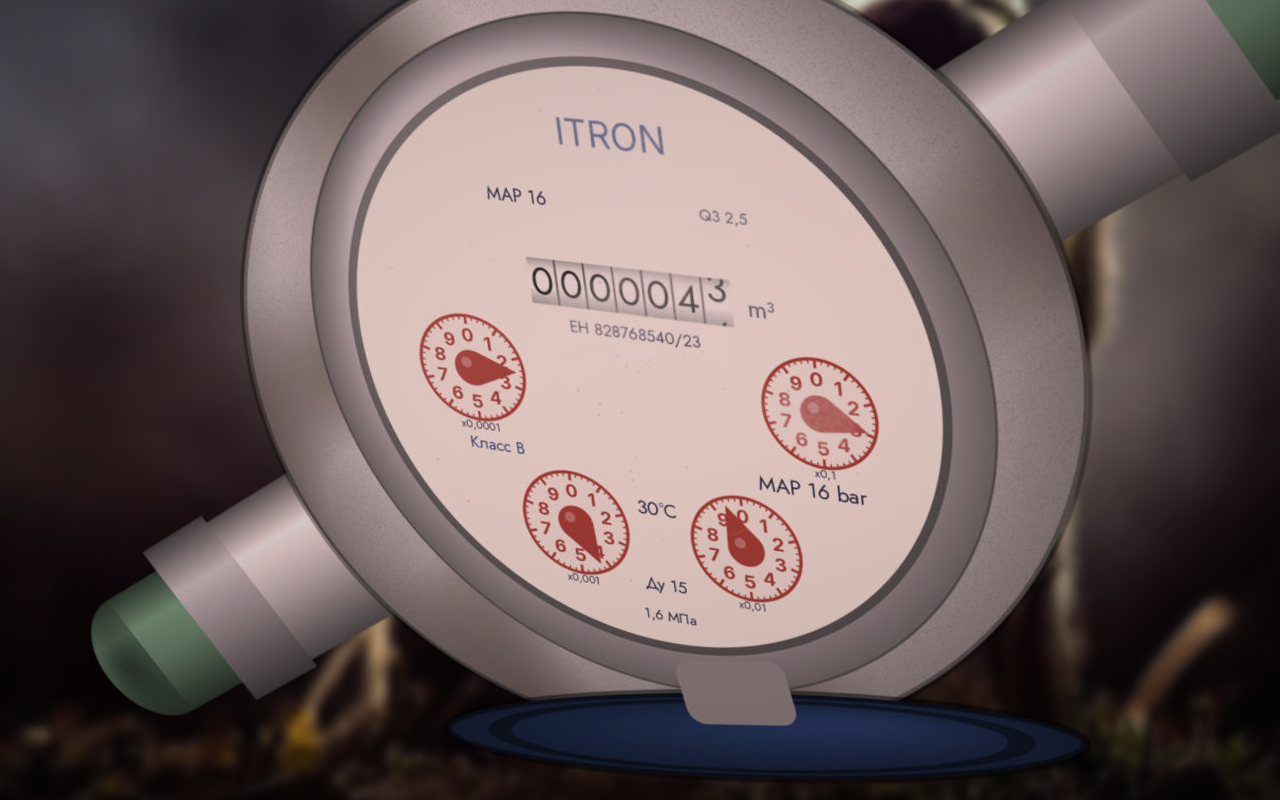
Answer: 43.2942
